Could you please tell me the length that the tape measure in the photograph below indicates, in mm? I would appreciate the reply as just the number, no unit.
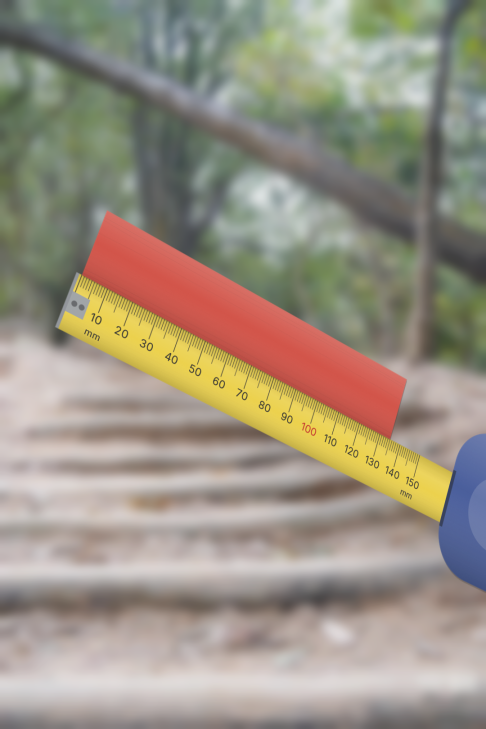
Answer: 135
